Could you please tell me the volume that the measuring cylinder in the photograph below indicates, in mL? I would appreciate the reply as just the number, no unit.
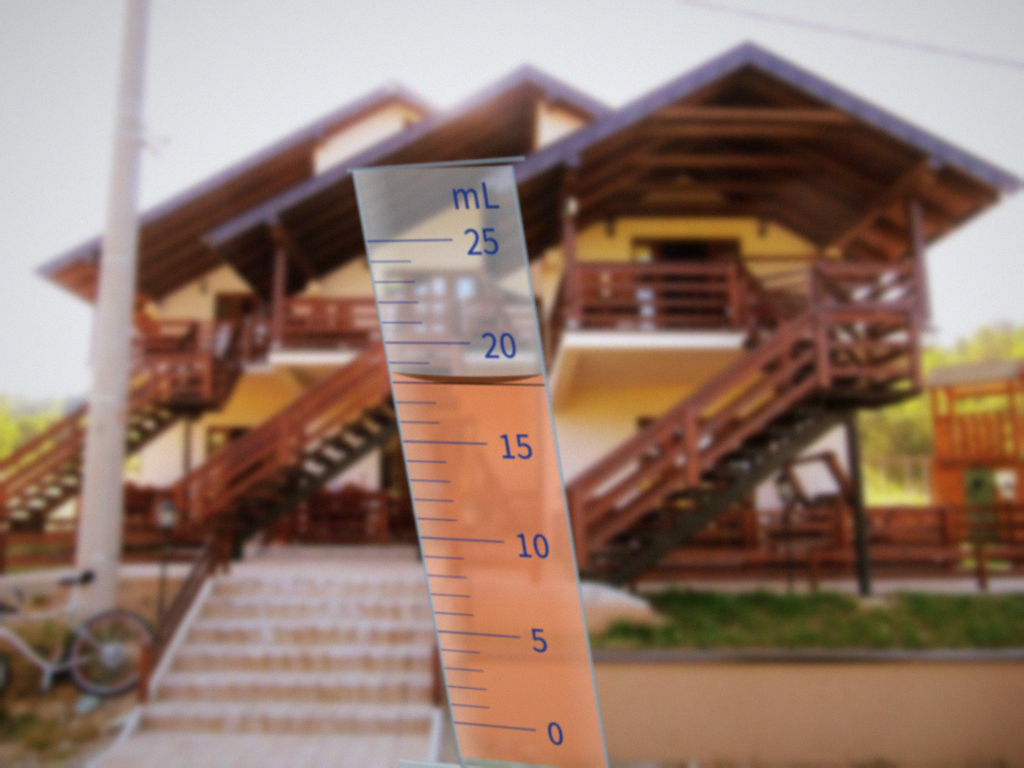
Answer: 18
